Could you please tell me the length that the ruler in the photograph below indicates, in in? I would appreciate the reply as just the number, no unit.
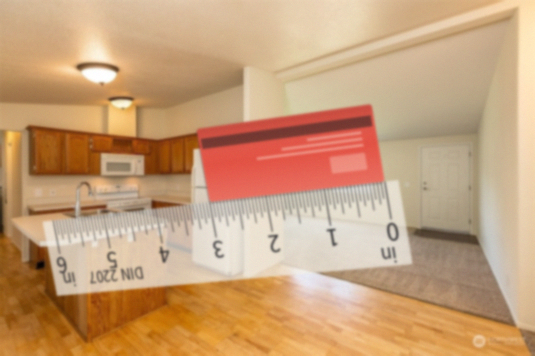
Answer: 3
